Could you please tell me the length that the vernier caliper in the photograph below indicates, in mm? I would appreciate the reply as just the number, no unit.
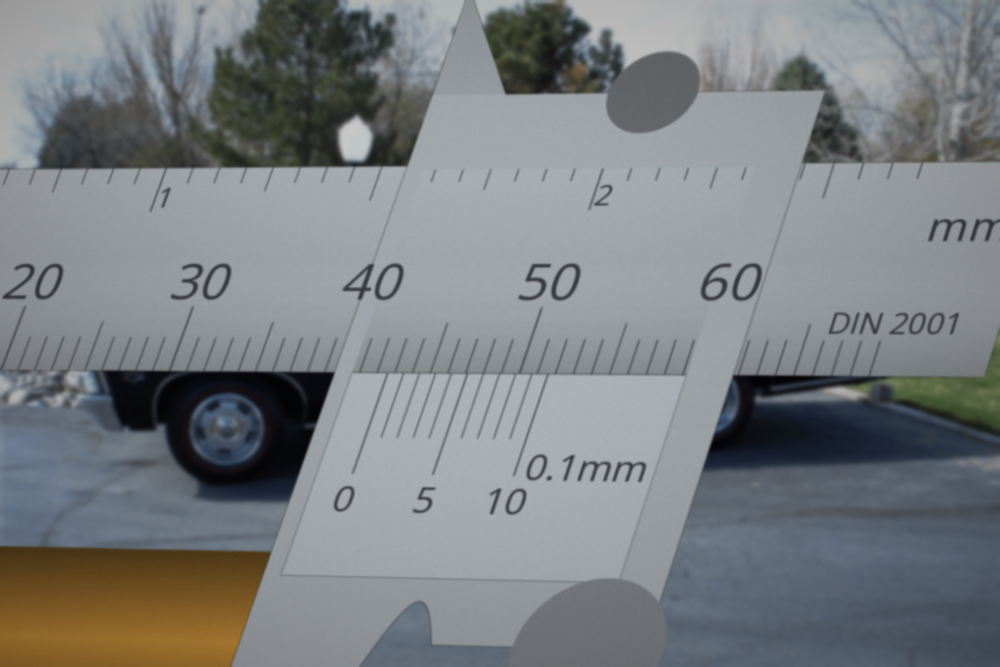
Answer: 42.6
